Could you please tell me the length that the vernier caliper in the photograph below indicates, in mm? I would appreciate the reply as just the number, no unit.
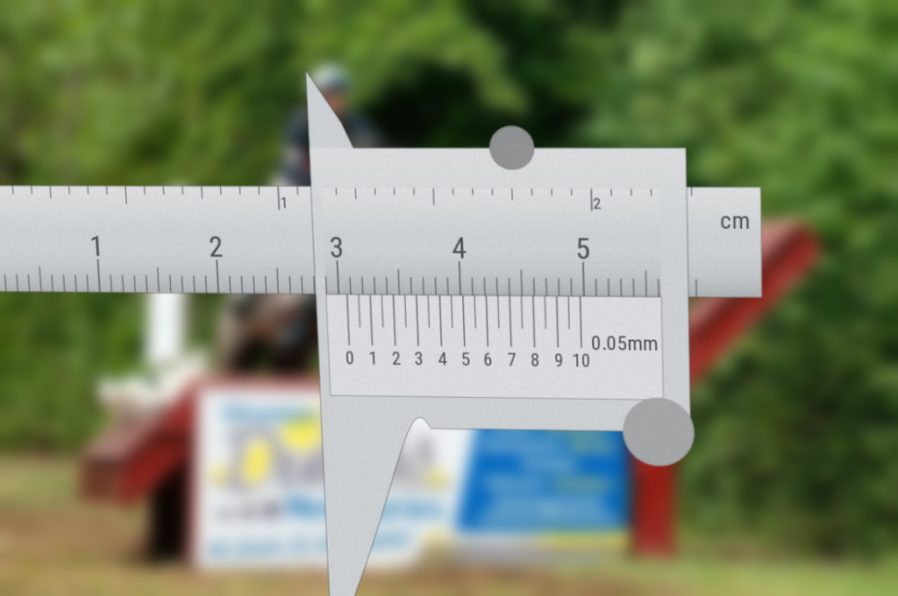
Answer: 30.7
